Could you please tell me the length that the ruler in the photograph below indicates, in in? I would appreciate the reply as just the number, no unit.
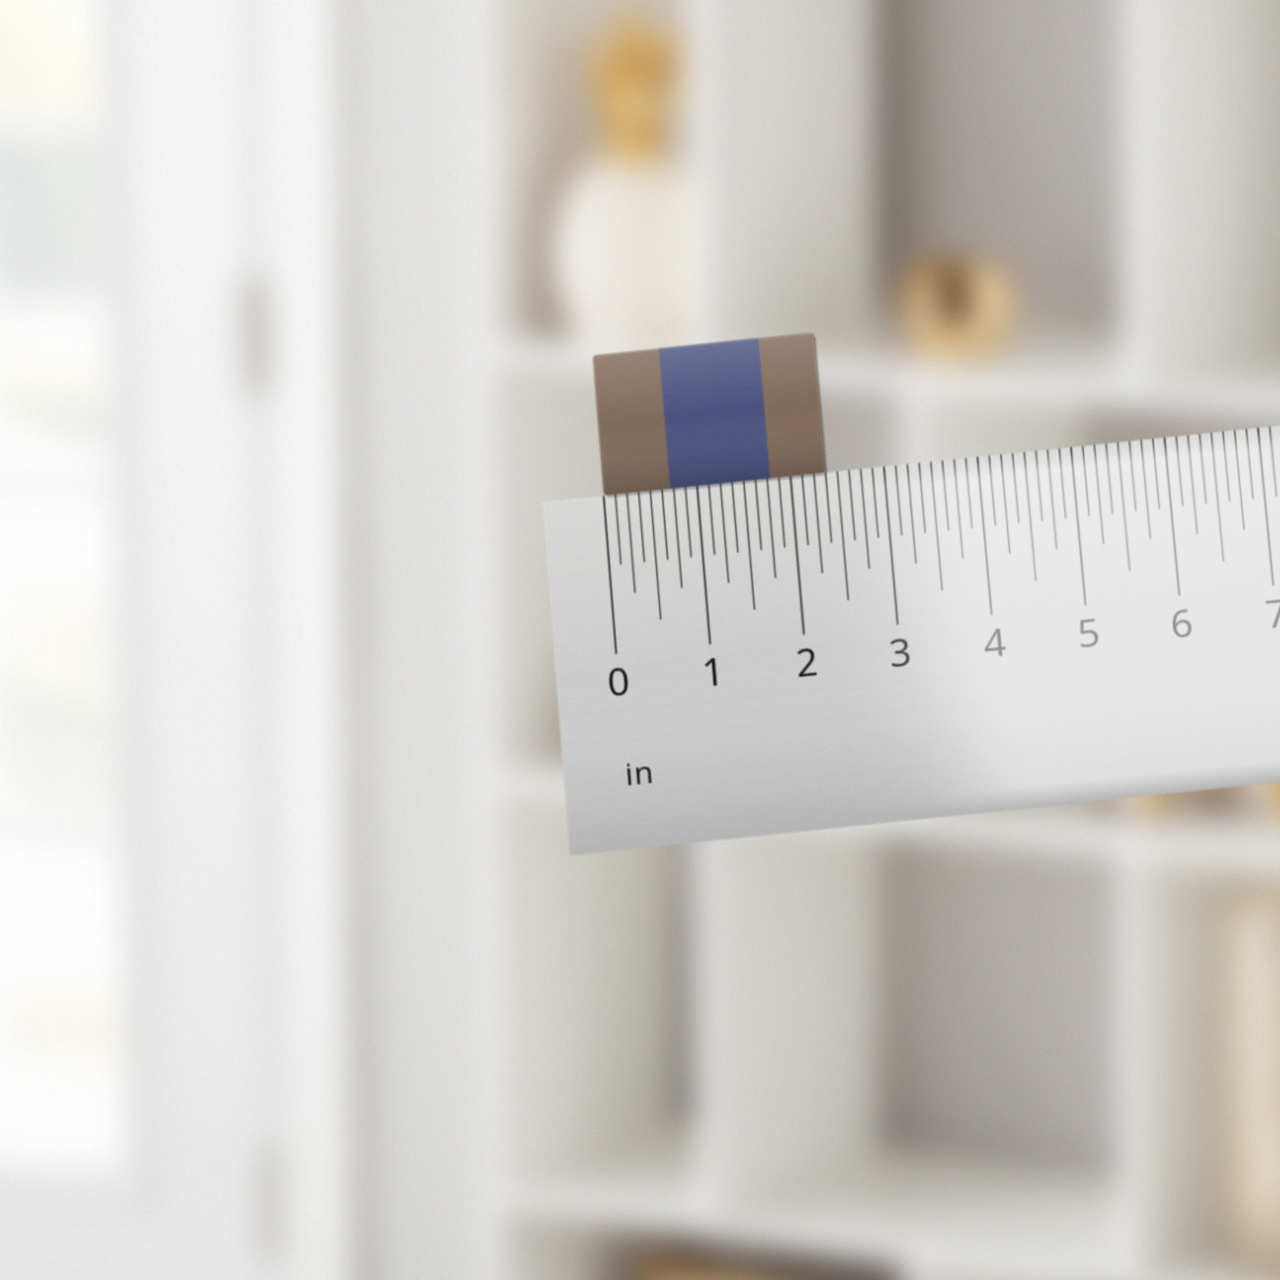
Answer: 2.375
